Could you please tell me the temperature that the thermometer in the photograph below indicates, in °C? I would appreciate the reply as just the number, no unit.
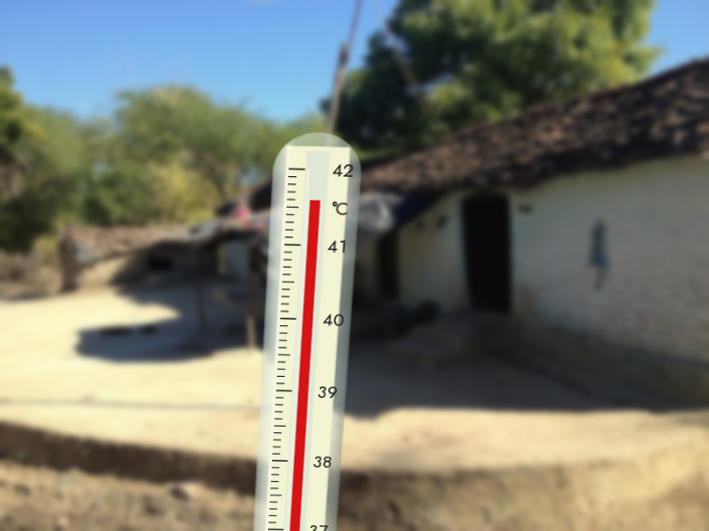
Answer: 41.6
